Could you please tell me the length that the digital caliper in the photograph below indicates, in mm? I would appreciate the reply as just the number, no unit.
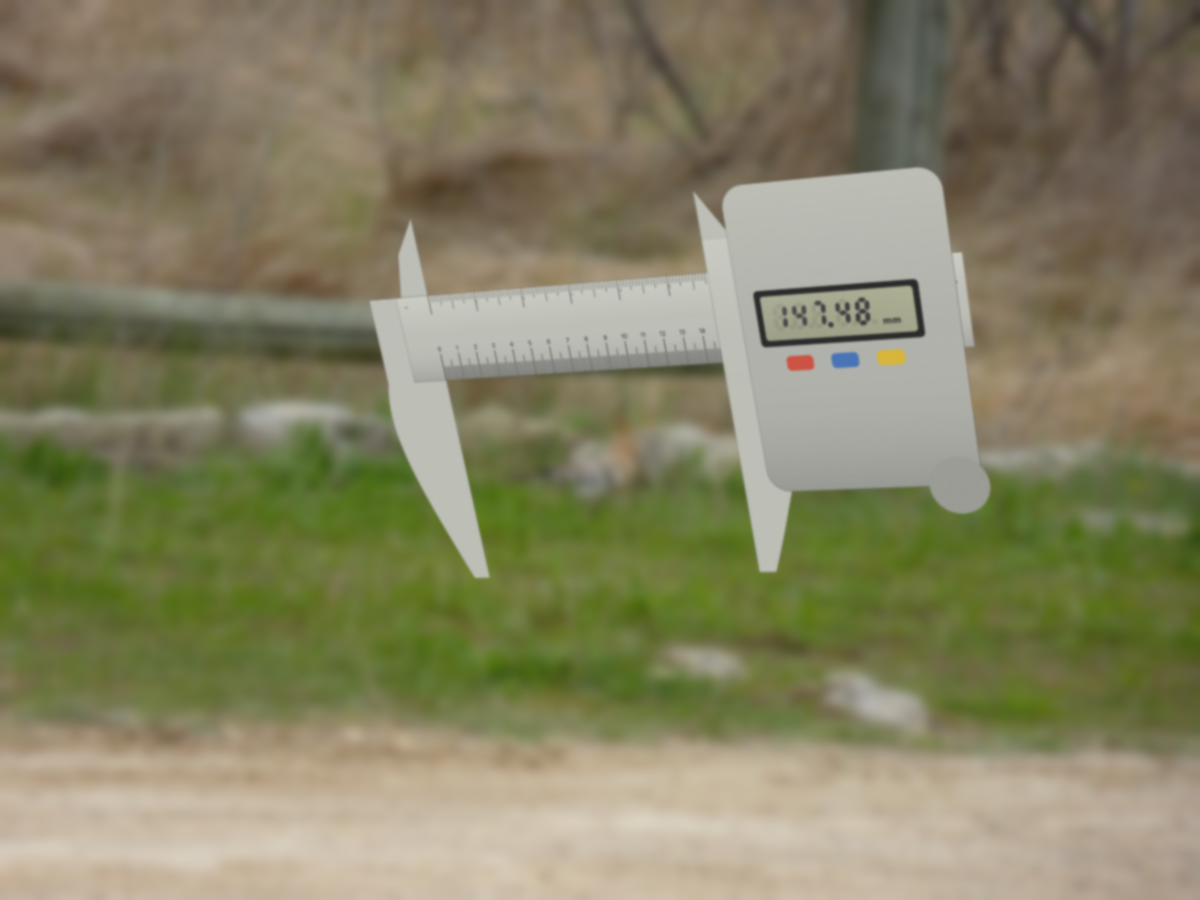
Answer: 147.48
